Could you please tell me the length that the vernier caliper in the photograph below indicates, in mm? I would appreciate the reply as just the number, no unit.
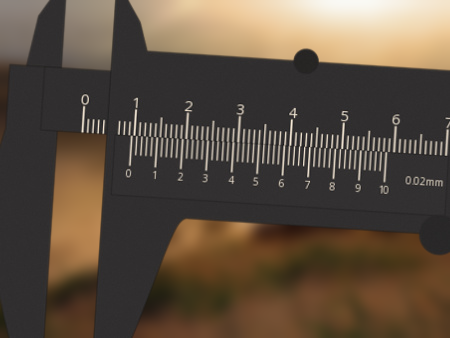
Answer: 9.5
